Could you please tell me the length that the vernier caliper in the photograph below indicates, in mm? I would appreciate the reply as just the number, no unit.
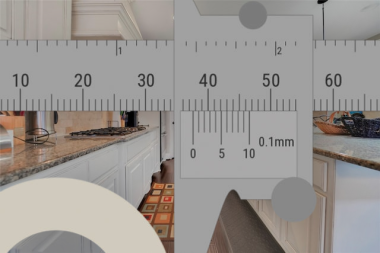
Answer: 37.6
